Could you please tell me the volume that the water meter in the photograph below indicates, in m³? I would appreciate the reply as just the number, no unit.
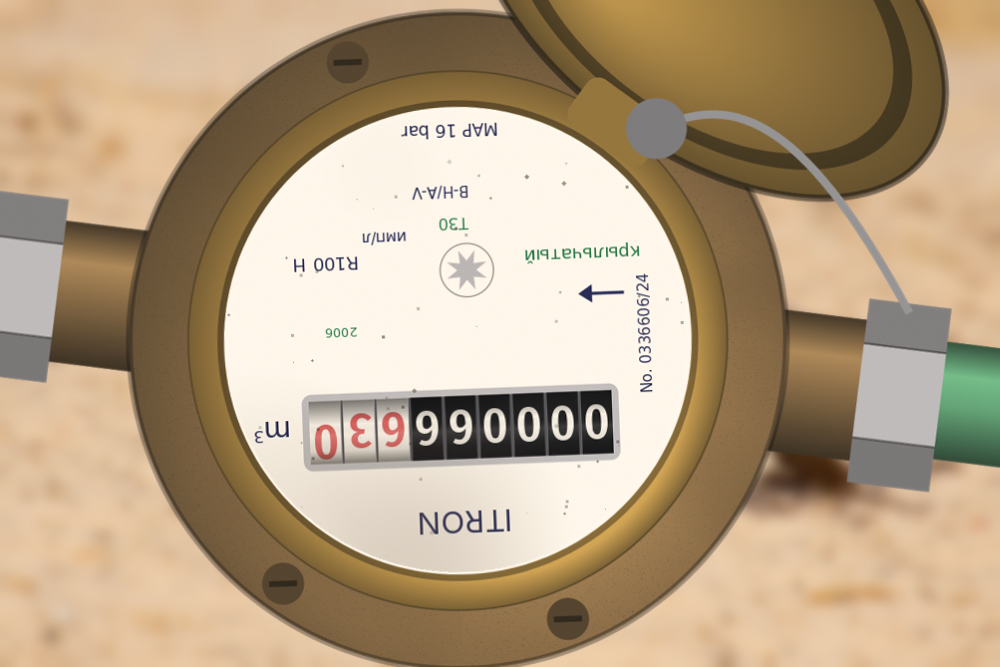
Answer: 66.630
